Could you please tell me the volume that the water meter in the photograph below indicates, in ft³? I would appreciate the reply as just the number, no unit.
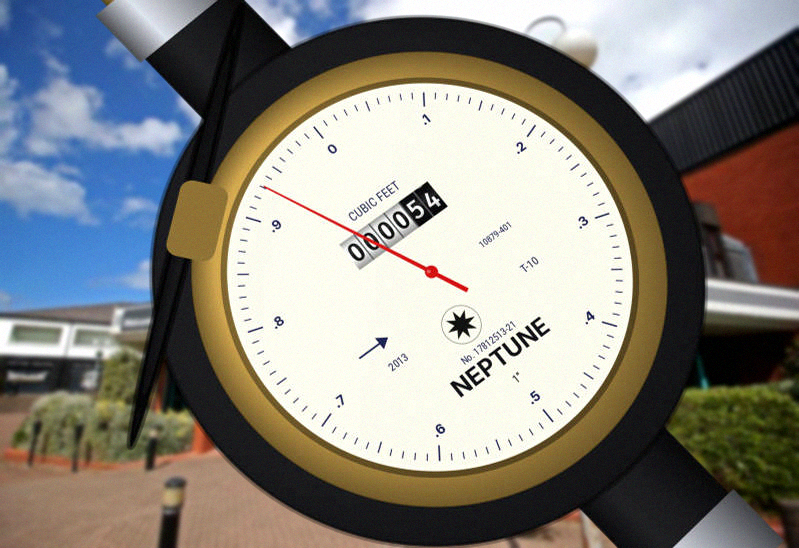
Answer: 53.93
